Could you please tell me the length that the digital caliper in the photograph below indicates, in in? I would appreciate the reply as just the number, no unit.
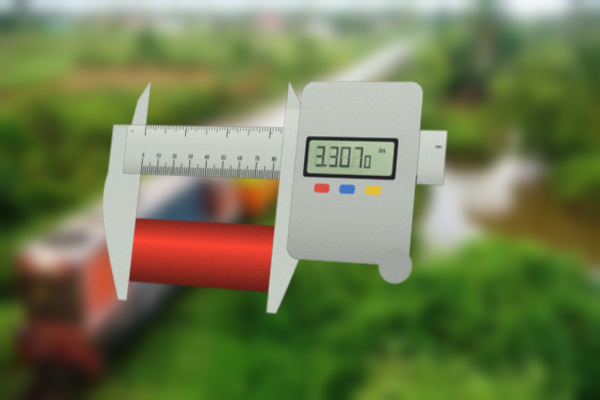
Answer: 3.3070
